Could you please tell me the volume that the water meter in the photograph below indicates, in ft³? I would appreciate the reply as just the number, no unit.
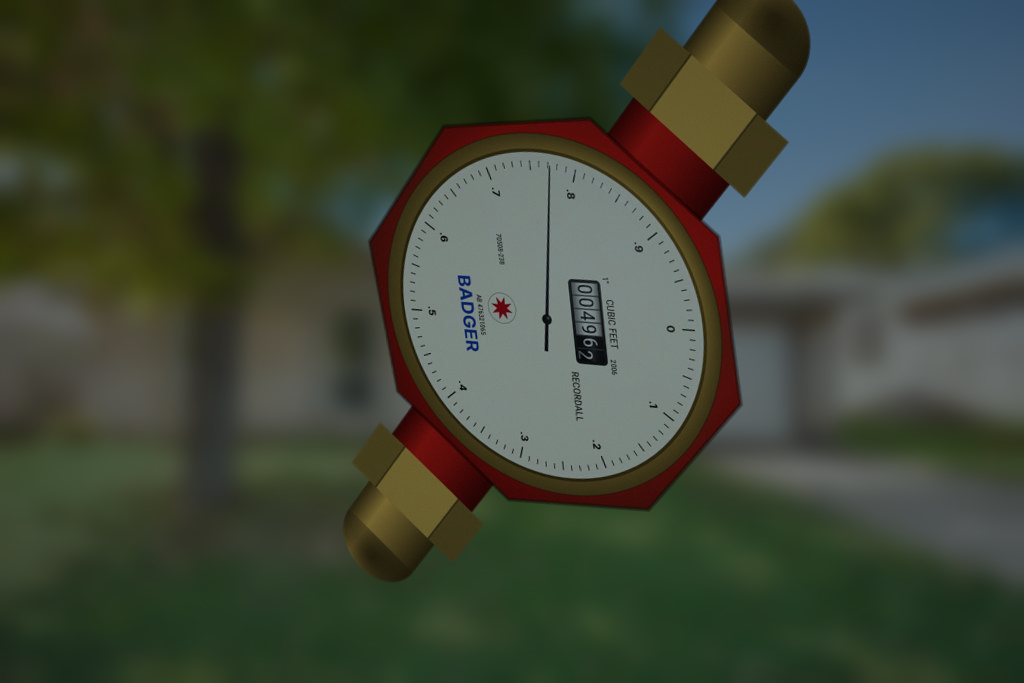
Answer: 4961.77
